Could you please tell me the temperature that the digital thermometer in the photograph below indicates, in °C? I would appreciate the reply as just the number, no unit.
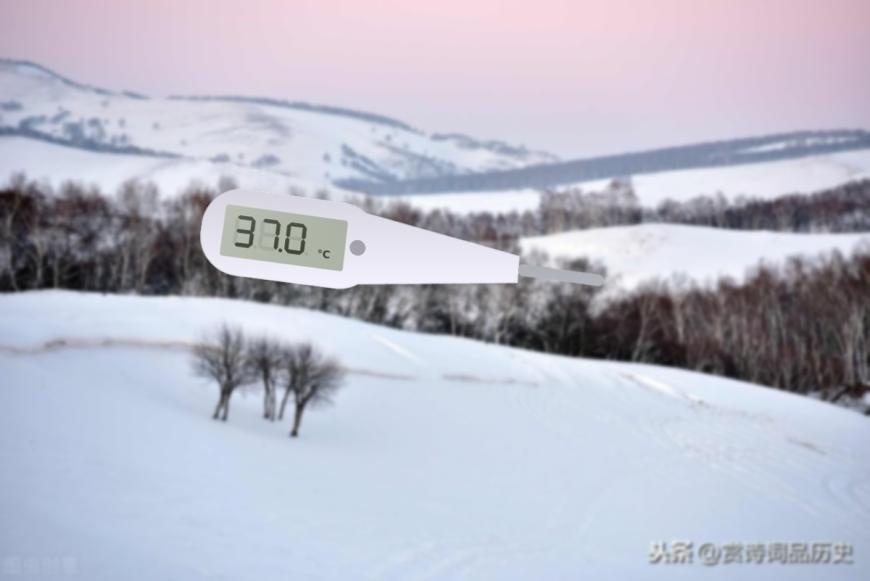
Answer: 37.0
